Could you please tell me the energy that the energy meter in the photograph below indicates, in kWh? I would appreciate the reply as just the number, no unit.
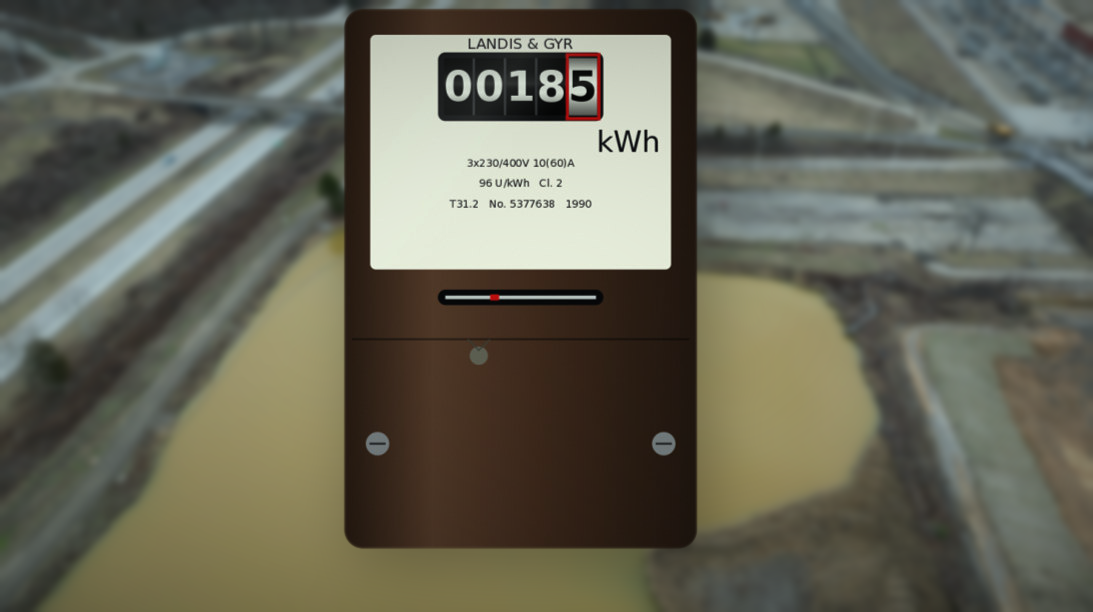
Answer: 18.5
